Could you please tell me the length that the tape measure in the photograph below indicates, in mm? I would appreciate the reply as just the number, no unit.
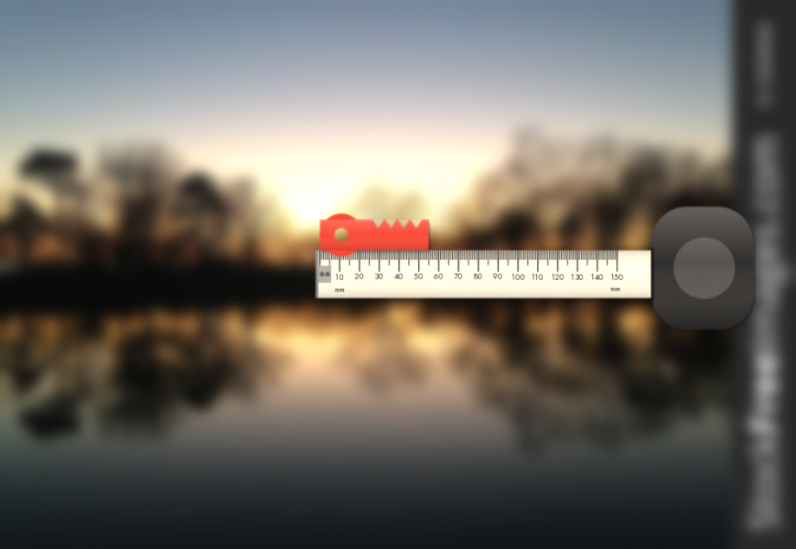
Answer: 55
